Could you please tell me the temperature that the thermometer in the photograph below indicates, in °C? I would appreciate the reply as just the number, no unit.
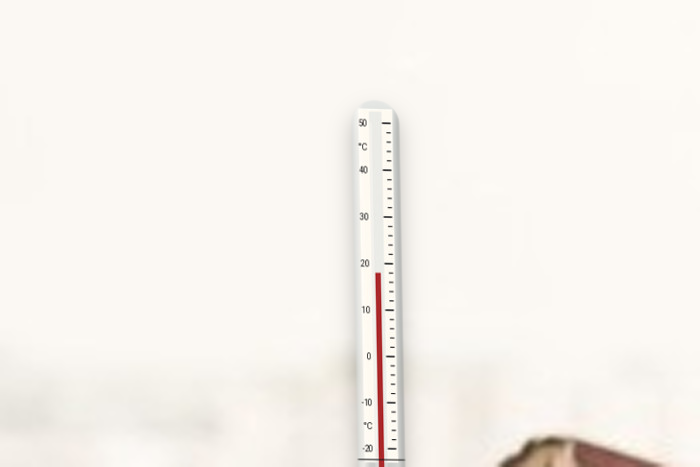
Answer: 18
